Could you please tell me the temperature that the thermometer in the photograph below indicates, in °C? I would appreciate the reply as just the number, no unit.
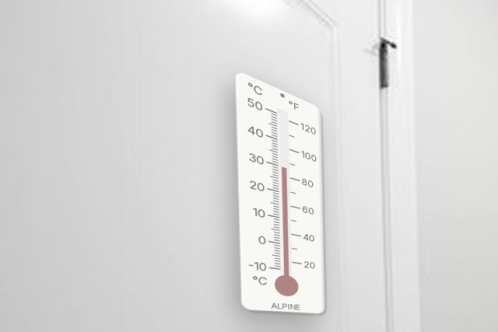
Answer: 30
